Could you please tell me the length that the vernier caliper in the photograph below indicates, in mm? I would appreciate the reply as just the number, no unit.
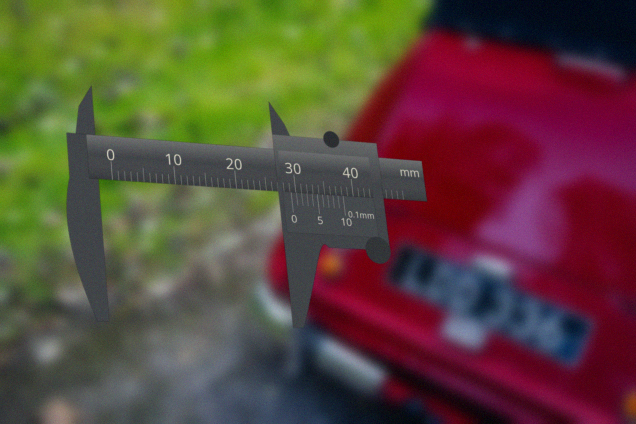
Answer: 29.2
